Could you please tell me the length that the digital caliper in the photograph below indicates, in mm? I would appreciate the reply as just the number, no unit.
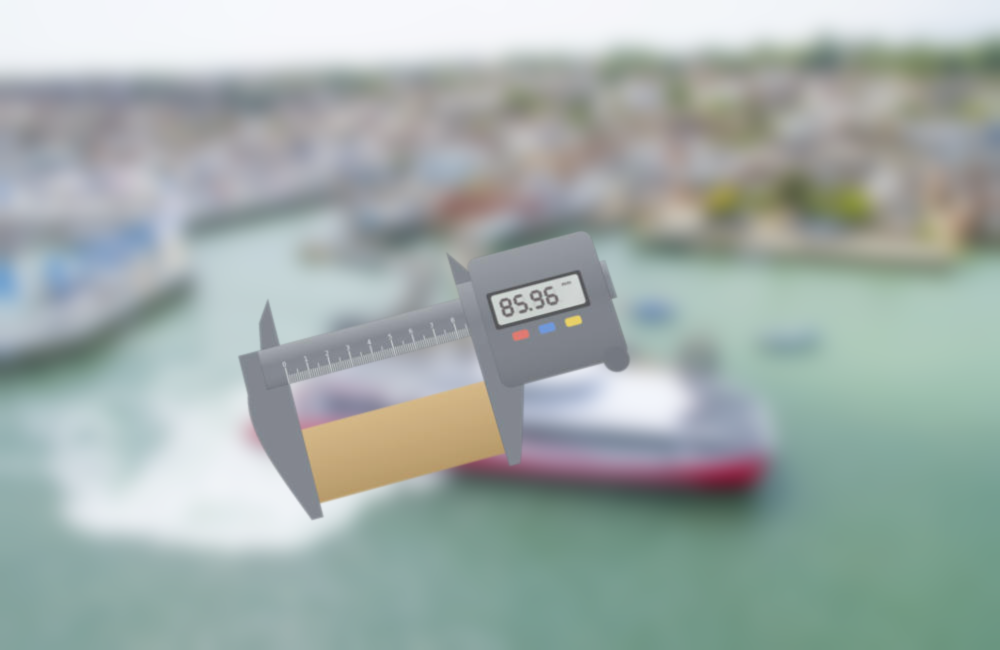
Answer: 85.96
